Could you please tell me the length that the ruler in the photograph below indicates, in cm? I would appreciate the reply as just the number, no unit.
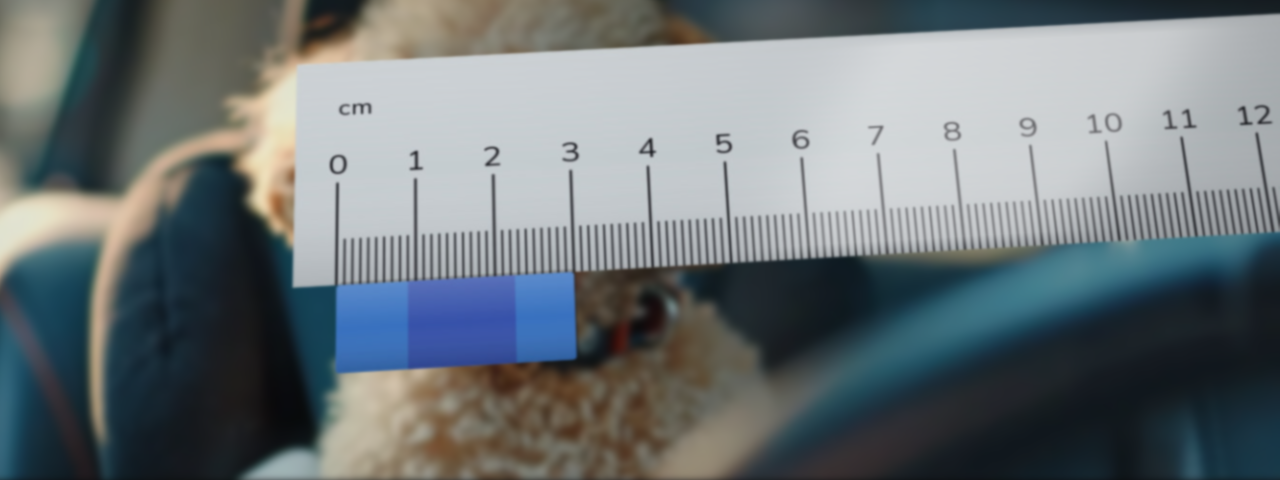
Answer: 3
